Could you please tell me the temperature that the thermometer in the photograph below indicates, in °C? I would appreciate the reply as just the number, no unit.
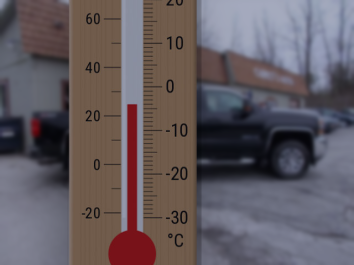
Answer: -4
